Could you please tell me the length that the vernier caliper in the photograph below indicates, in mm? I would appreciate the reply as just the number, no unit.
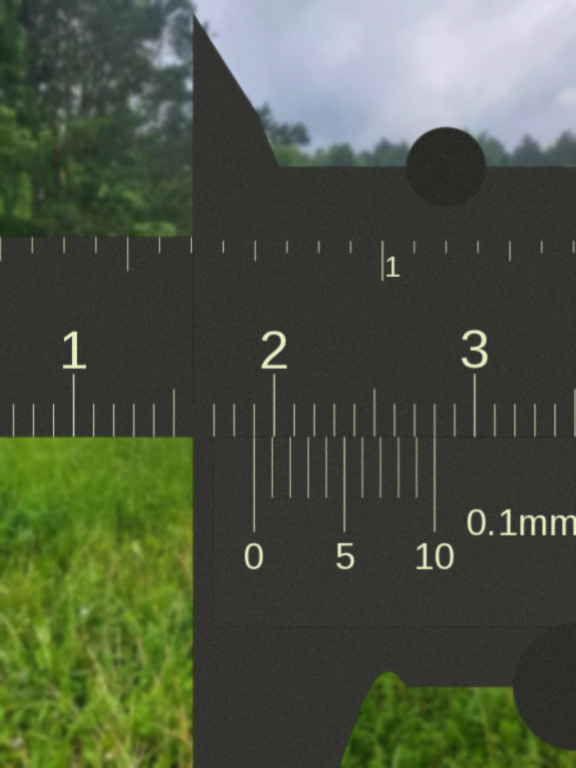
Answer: 19.0
